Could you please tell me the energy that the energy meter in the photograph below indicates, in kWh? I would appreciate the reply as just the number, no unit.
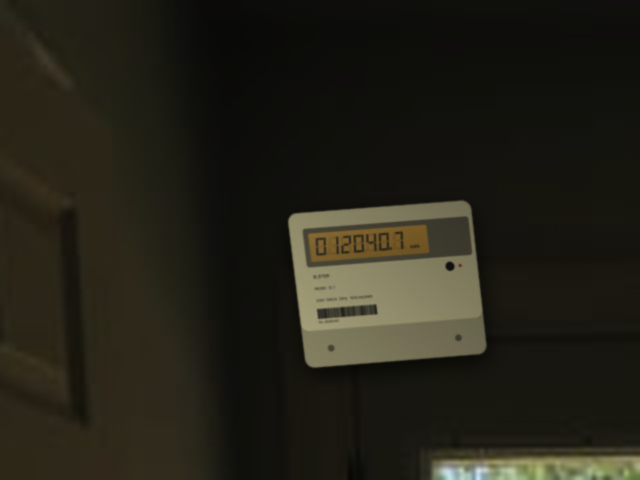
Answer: 12040.7
